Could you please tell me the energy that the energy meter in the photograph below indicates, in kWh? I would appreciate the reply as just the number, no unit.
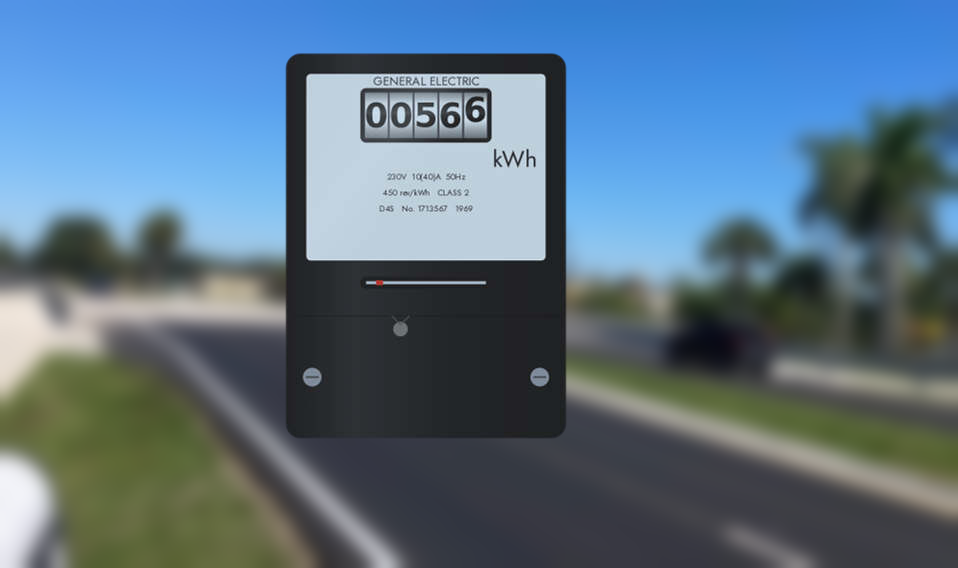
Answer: 566
